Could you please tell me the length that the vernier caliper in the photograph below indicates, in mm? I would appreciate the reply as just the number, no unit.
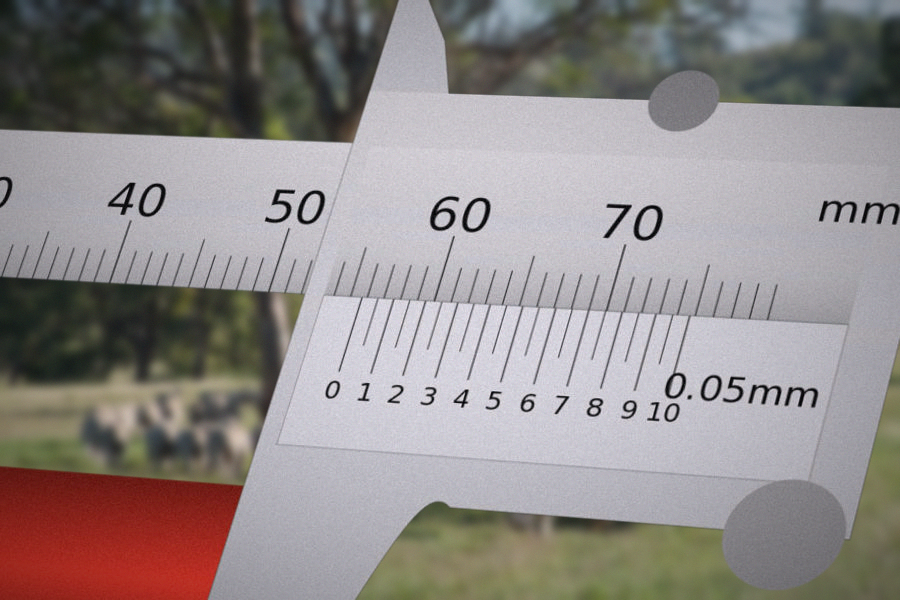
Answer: 55.7
